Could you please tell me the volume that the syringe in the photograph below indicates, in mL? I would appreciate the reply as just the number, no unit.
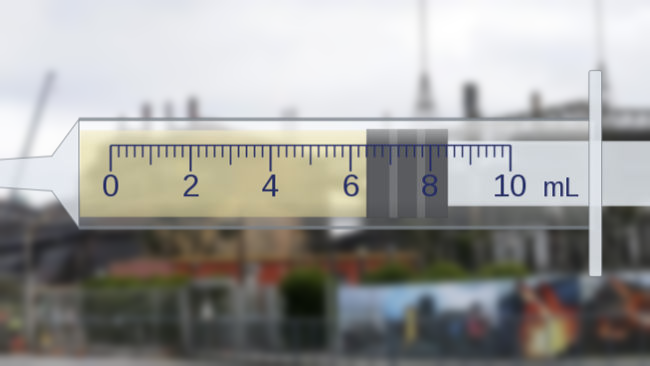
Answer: 6.4
